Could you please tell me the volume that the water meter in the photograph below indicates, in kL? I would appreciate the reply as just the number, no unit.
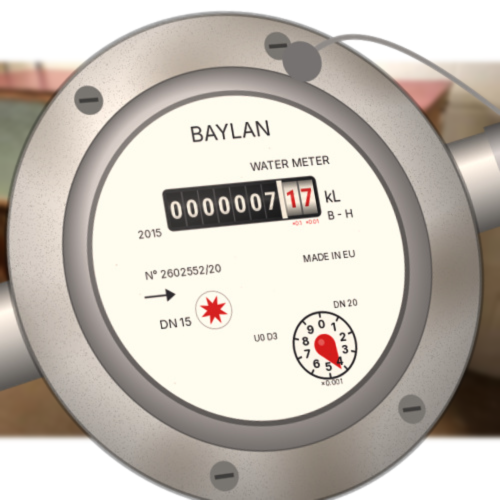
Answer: 7.174
